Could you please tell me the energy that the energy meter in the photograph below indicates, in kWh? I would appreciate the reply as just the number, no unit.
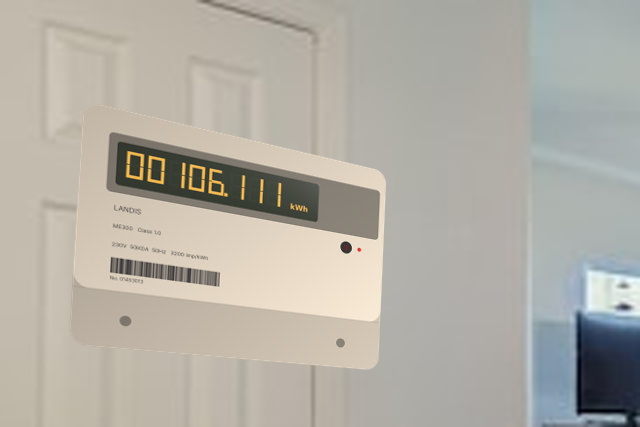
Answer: 106.111
